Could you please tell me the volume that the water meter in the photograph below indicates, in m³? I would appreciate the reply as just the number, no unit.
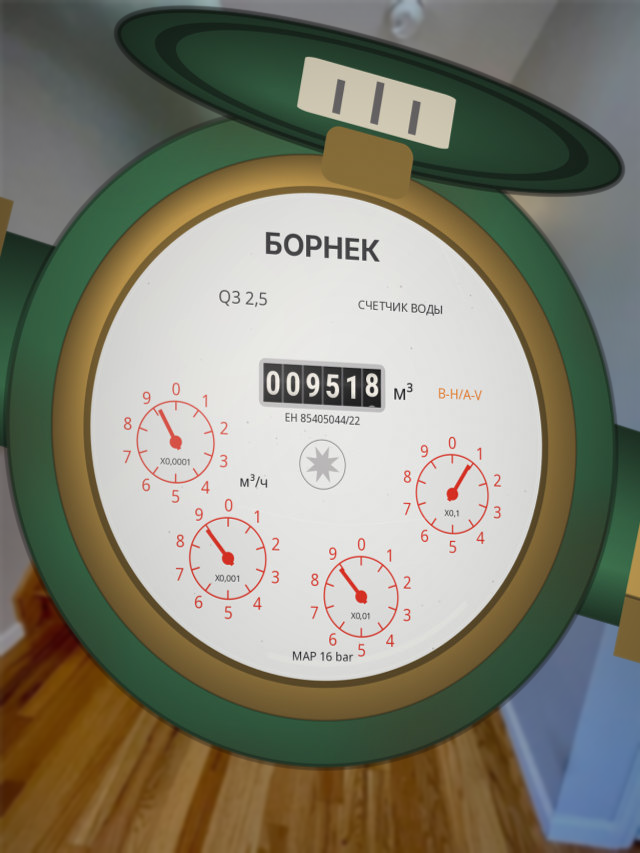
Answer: 9518.0889
